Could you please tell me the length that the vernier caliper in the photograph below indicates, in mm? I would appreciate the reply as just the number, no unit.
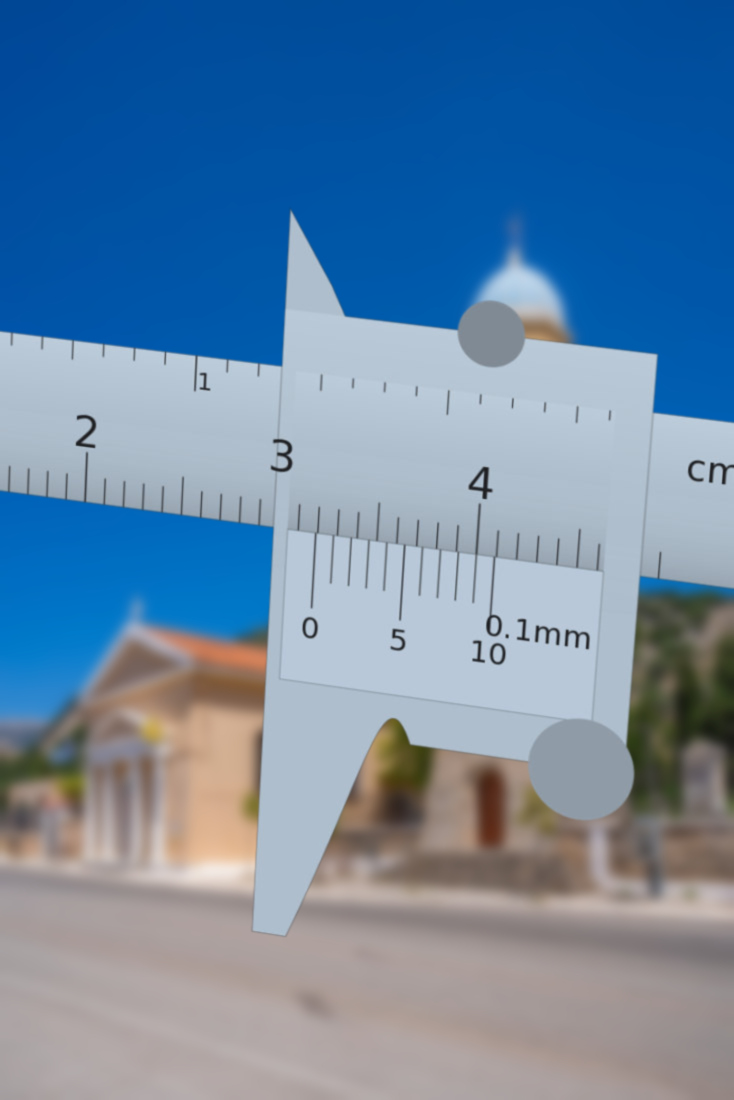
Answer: 31.9
